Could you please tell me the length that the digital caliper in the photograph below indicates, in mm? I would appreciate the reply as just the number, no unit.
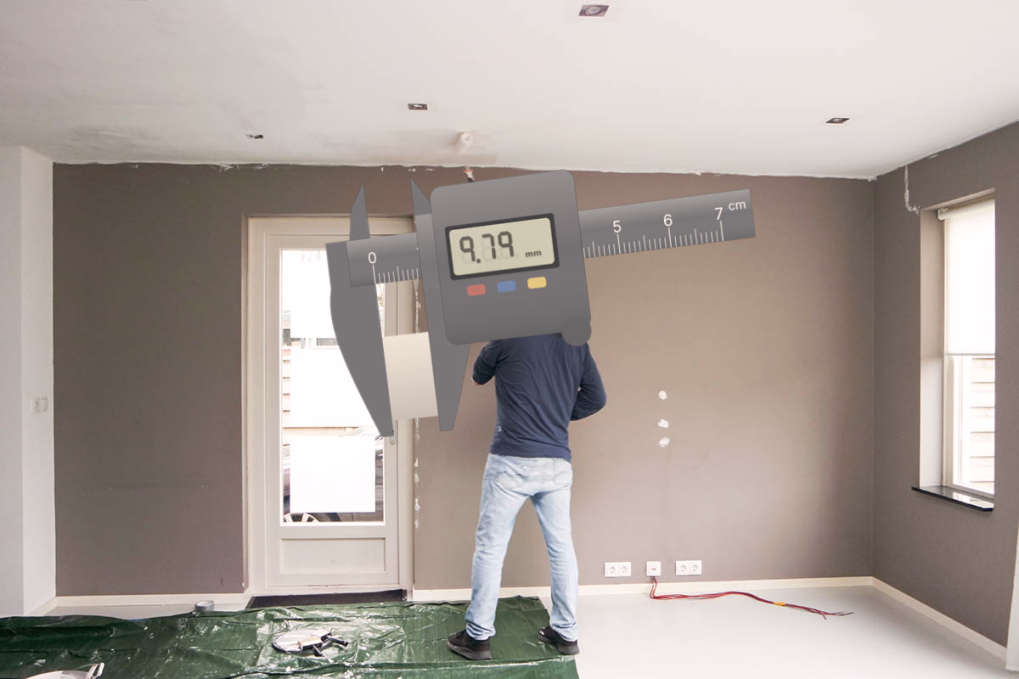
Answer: 9.79
